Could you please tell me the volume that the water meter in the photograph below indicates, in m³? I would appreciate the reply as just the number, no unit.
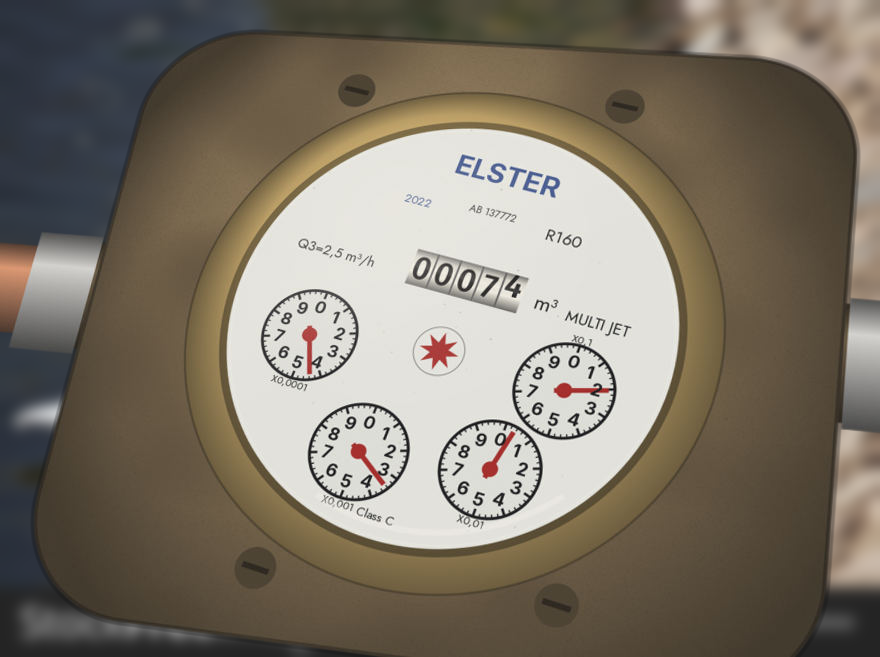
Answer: 74.2034
